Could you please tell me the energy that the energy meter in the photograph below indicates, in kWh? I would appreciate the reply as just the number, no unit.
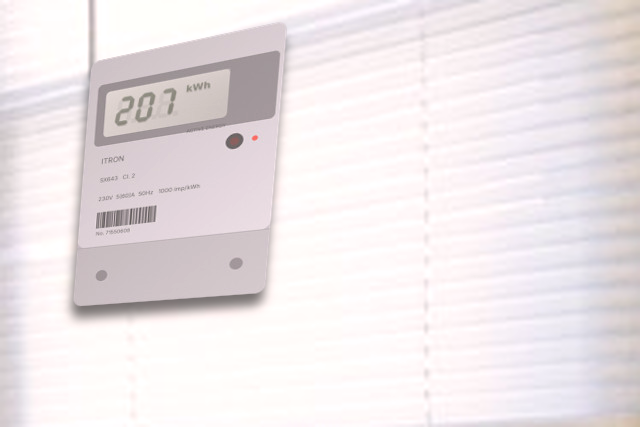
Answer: 207
